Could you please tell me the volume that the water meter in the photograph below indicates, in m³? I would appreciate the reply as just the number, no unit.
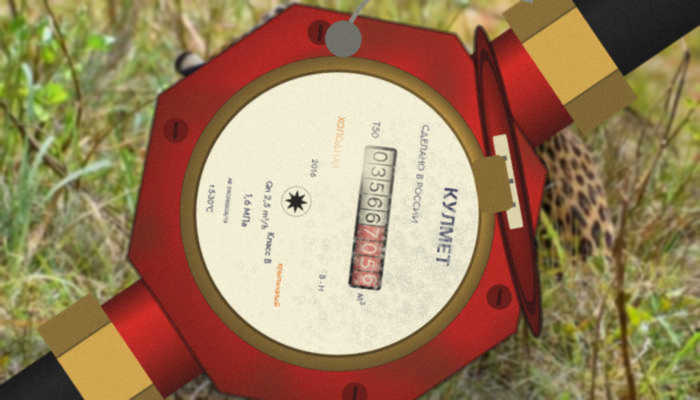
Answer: 3566.7056
